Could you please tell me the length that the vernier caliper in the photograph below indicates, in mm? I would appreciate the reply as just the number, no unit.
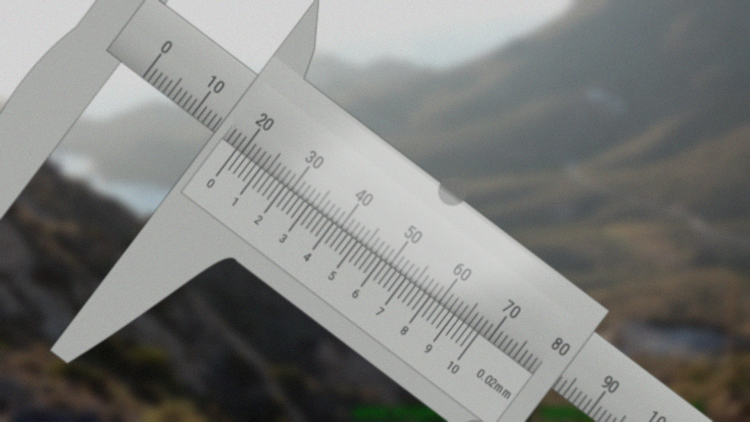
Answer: 19.0
